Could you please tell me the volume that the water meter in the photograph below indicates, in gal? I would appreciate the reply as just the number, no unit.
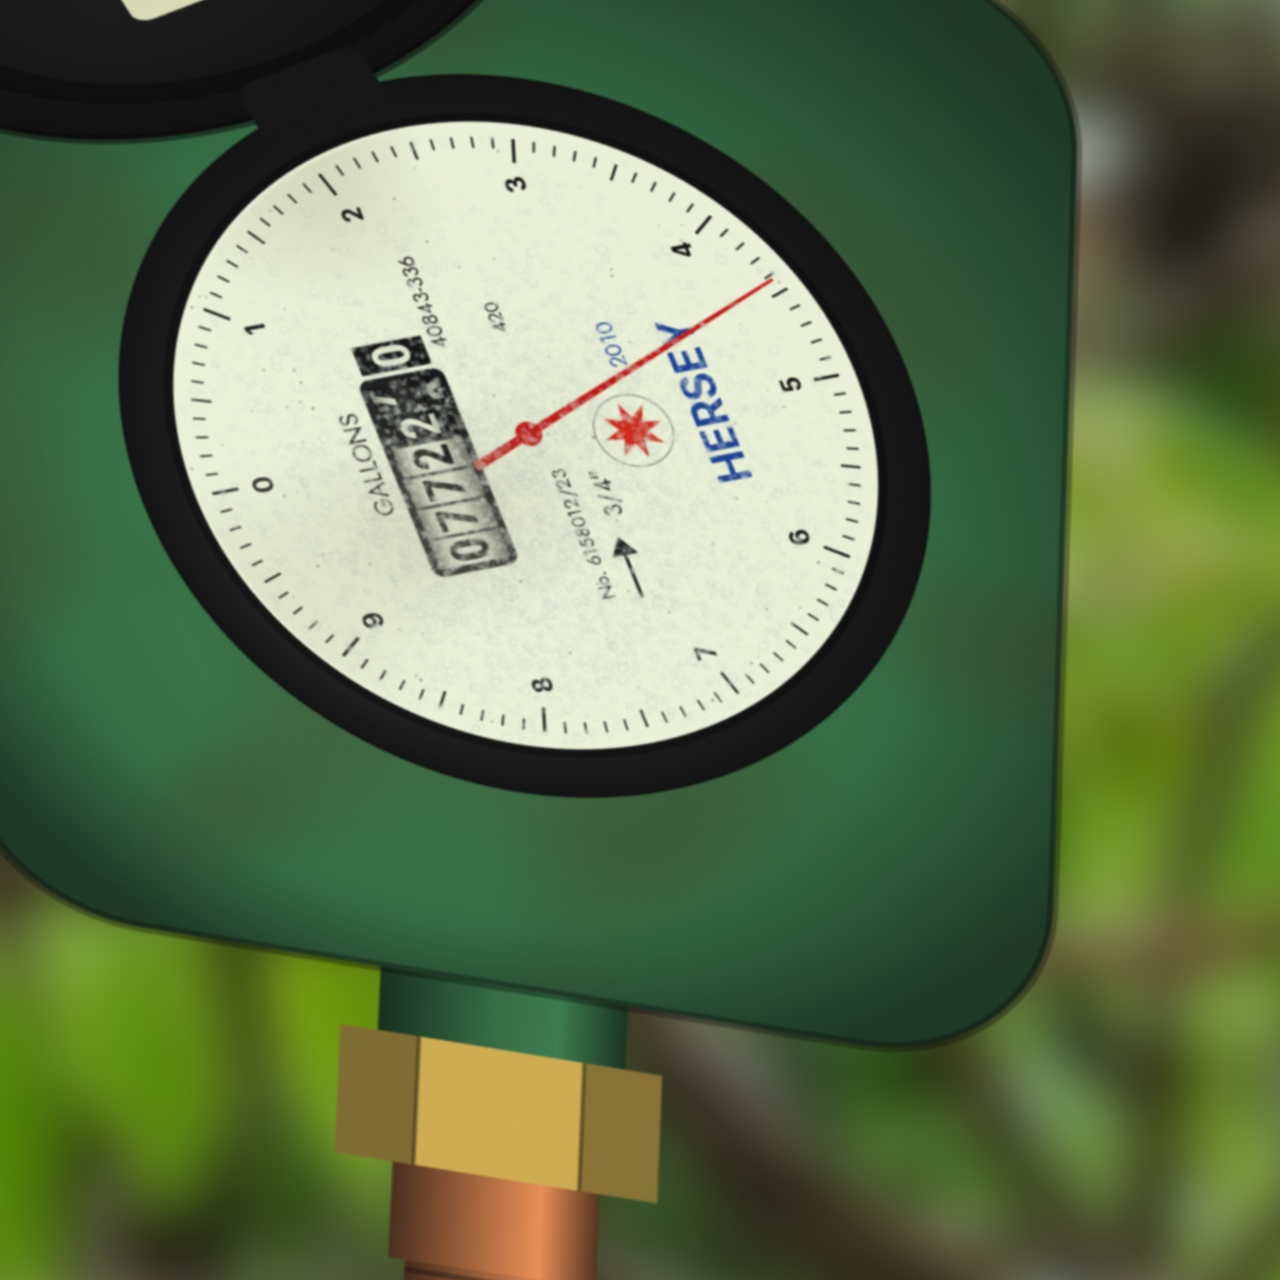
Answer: 772274.4
